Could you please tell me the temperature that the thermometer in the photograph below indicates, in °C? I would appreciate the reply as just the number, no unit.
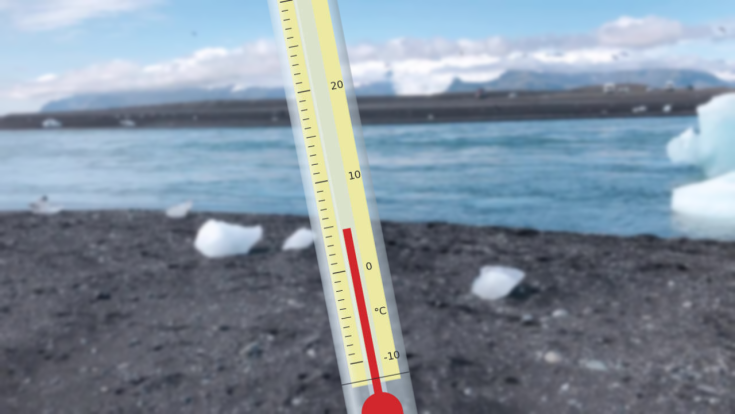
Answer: 4.5
